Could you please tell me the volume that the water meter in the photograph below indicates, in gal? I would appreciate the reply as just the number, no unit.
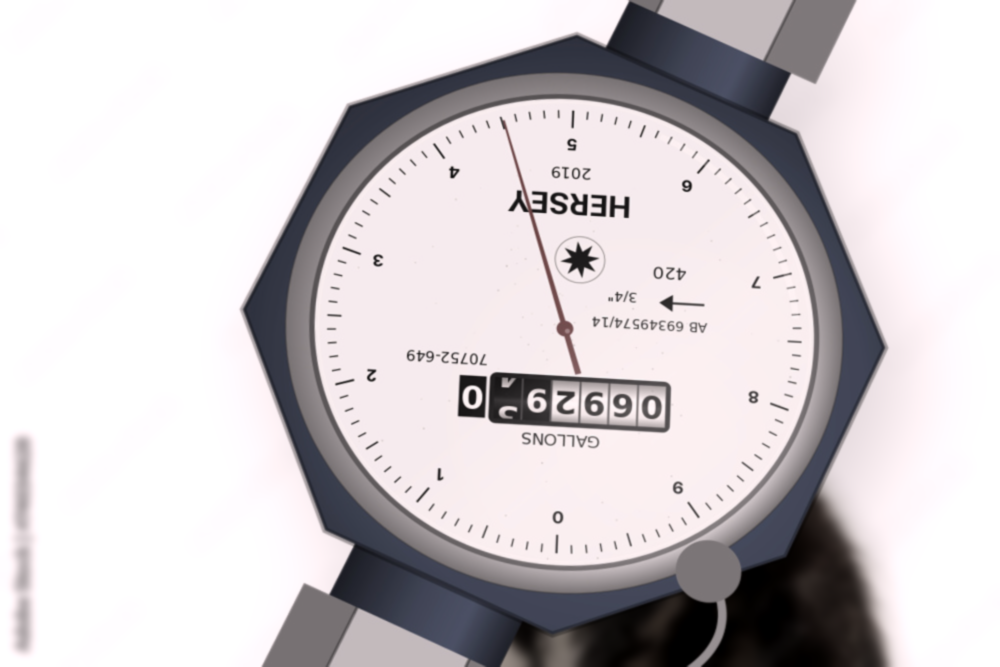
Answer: 692934.5
